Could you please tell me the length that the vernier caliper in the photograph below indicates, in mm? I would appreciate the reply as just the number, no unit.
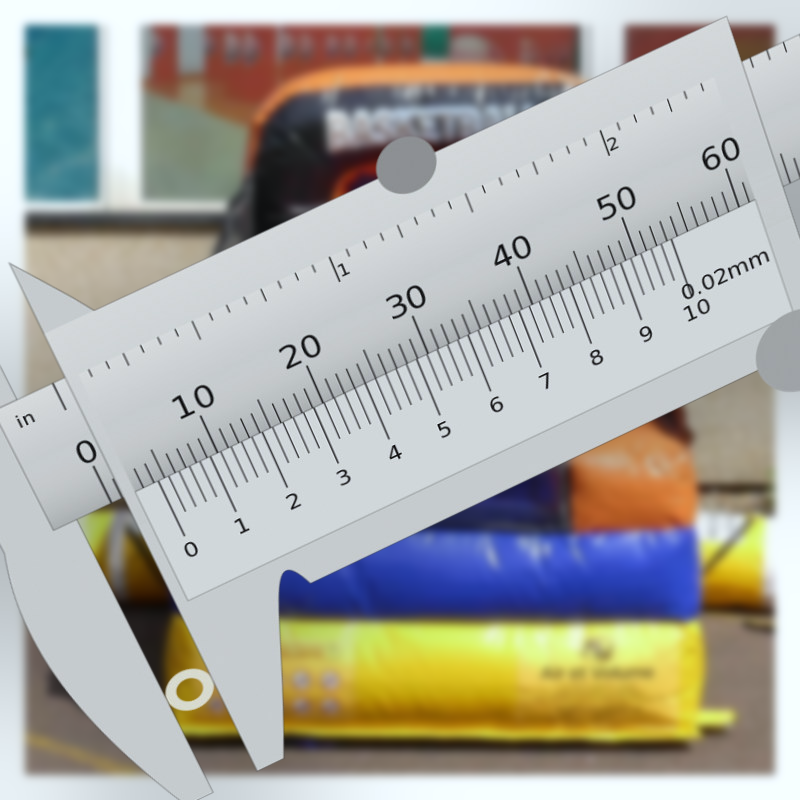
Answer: 4.4
